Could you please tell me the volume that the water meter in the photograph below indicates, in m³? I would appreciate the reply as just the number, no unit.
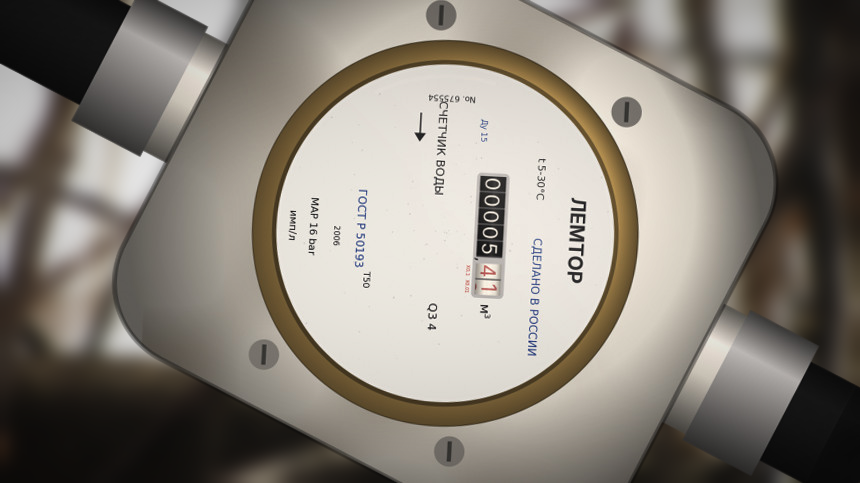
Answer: 5.41
